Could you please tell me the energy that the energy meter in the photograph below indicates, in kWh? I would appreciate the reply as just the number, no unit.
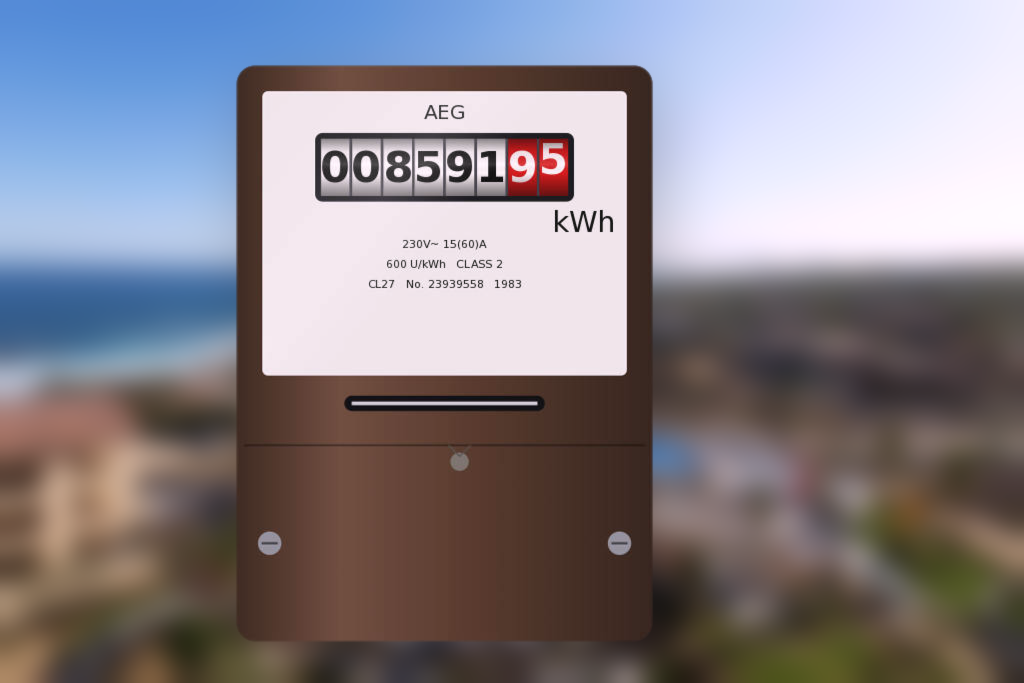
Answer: 8591.95
